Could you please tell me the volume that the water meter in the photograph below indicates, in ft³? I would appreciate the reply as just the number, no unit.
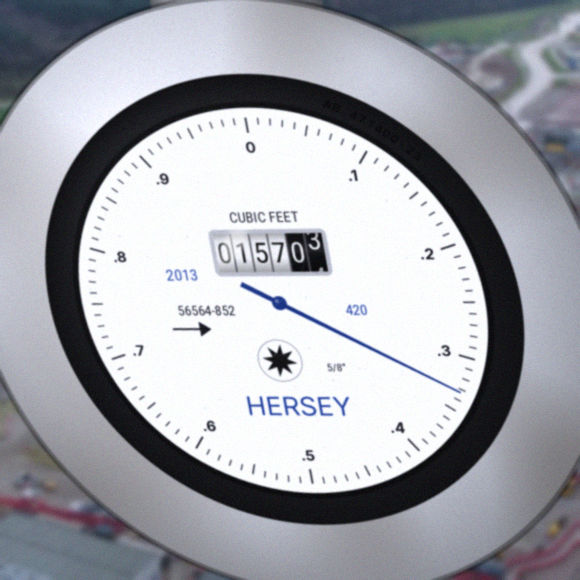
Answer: 15703.33
